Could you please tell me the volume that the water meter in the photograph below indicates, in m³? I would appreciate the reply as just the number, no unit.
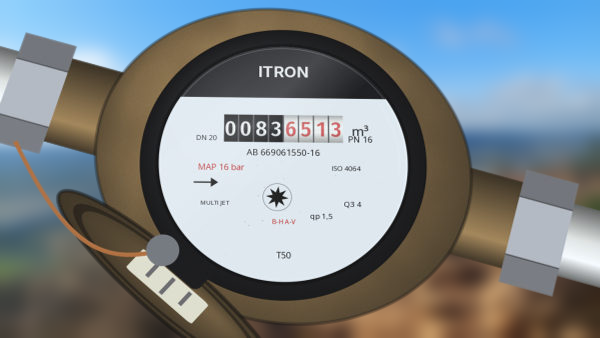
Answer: 83.6513
